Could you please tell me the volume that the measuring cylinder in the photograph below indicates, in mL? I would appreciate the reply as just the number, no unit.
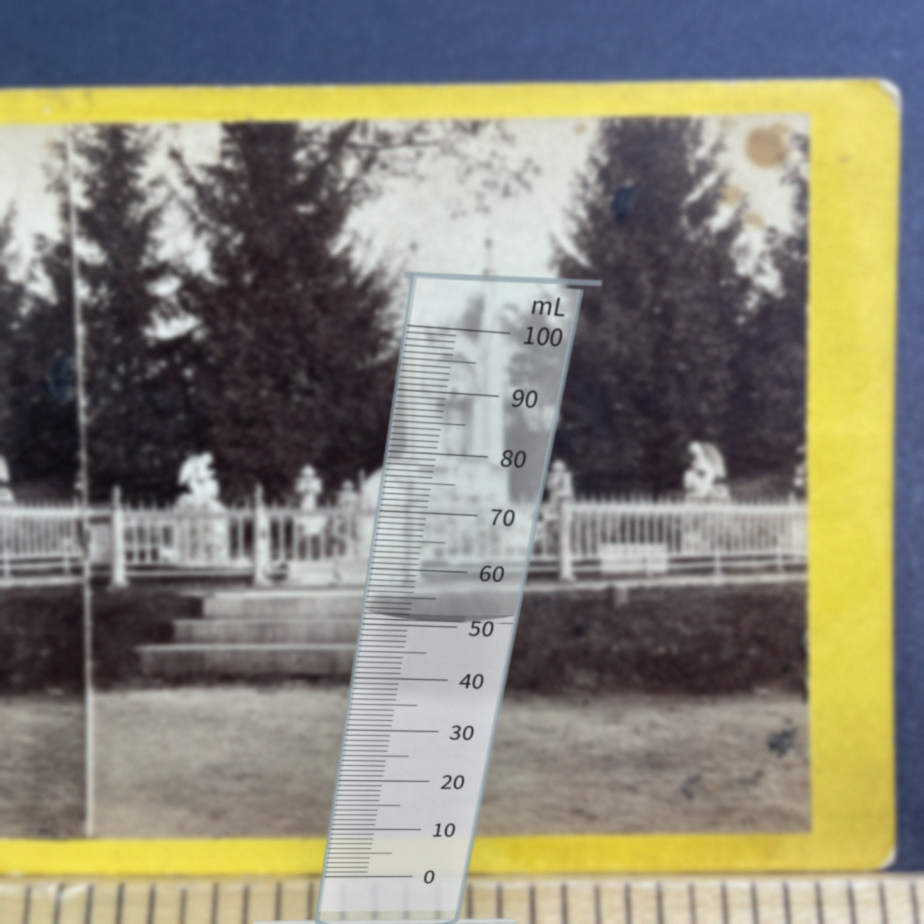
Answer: 51
